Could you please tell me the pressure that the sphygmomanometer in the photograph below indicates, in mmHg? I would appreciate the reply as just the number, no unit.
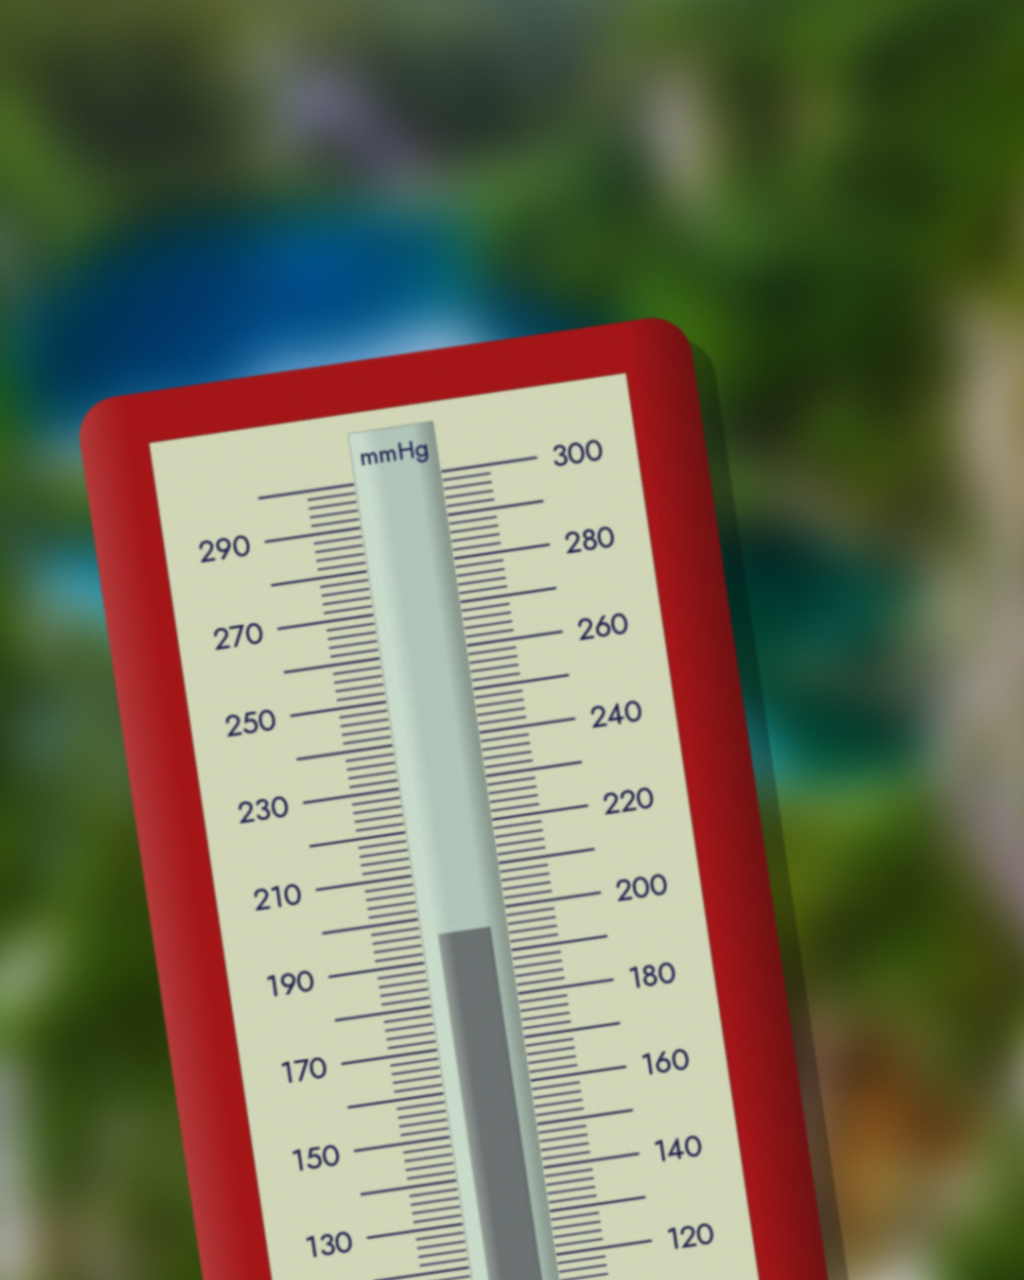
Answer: 196
